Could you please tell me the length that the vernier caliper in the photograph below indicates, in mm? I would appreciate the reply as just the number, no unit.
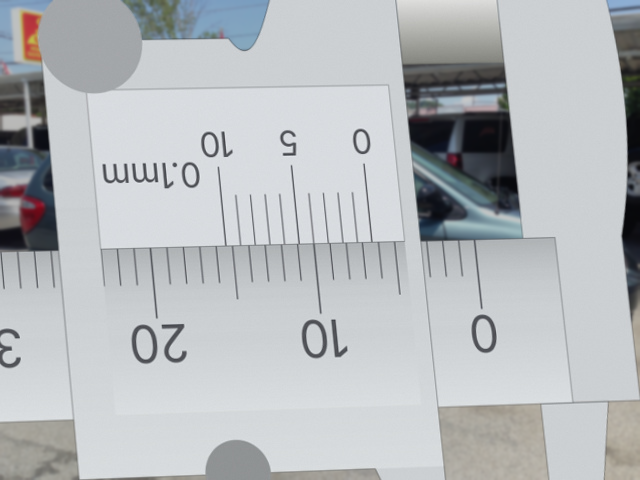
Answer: 6.4
